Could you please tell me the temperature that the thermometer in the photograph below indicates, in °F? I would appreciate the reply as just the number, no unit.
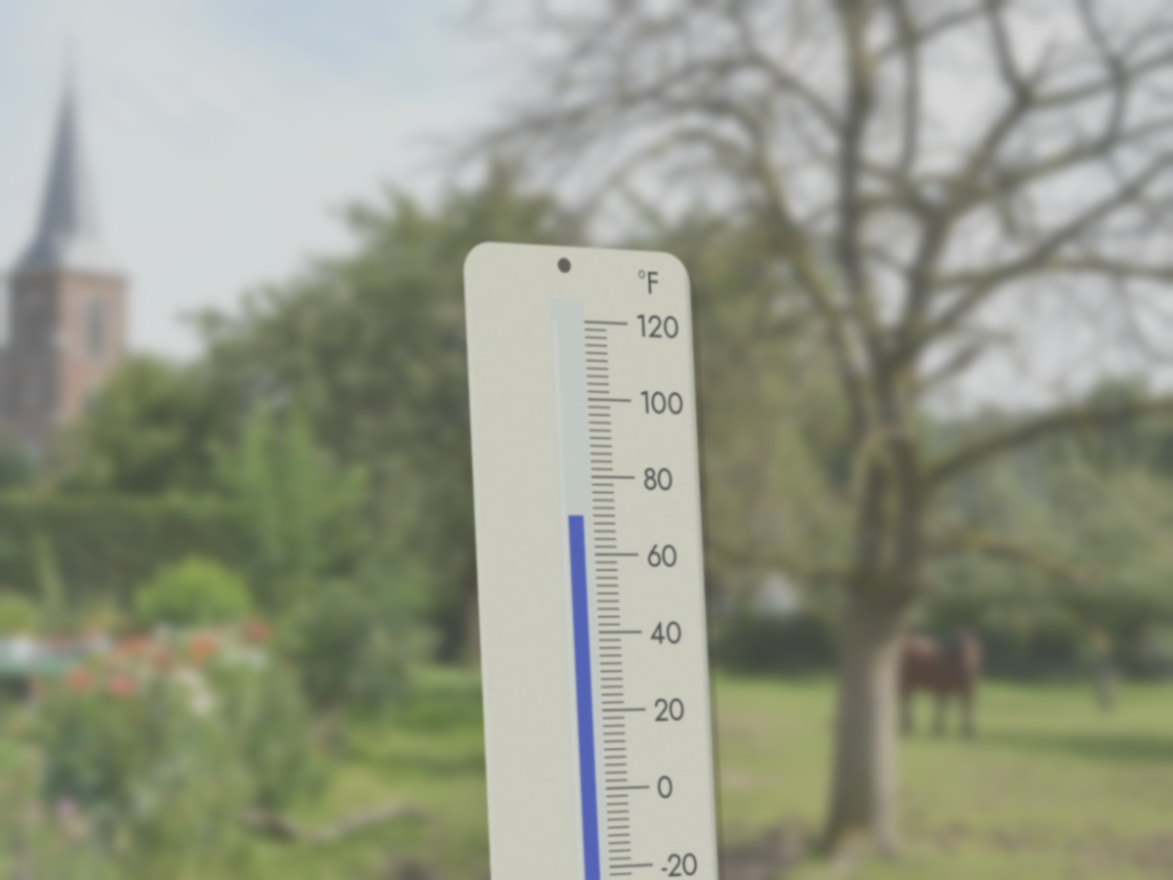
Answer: 70
